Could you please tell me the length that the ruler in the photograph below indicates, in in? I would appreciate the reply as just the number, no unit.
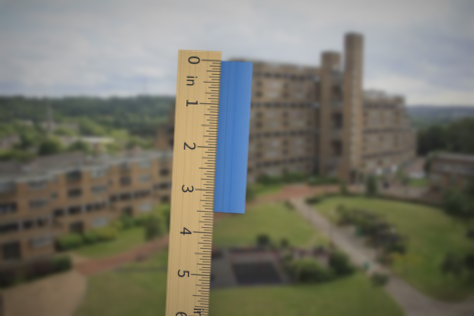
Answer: 3.5
